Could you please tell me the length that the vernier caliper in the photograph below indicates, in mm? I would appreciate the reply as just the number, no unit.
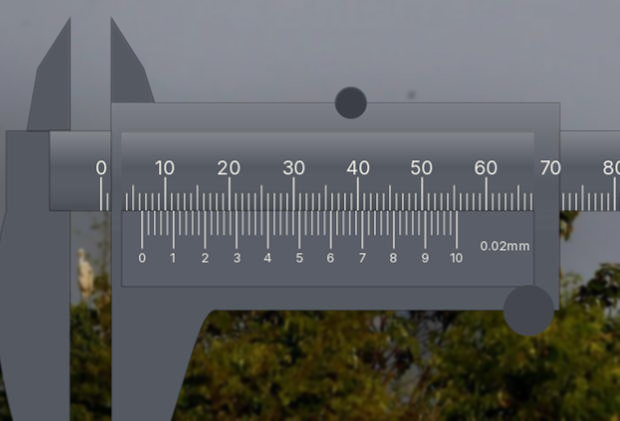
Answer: 6.4
